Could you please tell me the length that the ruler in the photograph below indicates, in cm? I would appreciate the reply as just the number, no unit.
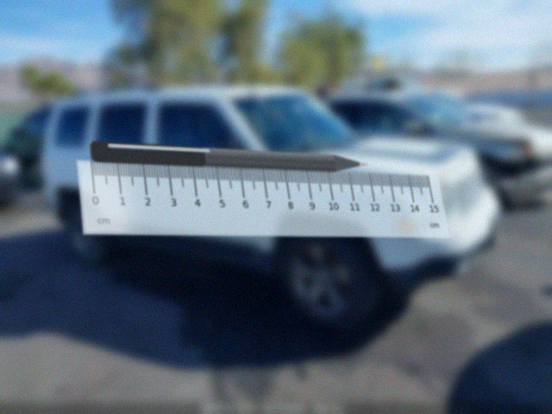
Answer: 12
